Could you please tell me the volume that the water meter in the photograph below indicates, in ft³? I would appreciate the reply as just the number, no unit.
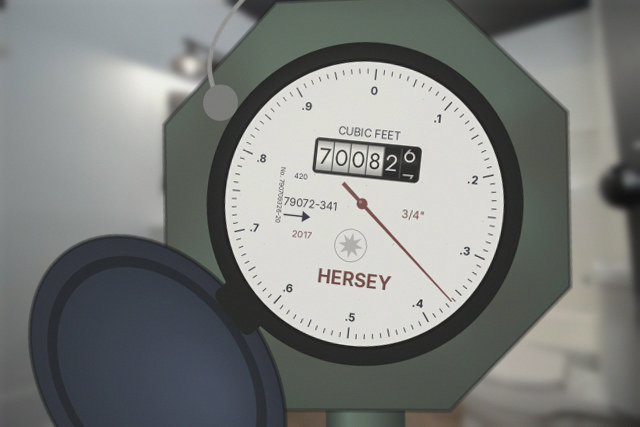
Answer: 700826.36
